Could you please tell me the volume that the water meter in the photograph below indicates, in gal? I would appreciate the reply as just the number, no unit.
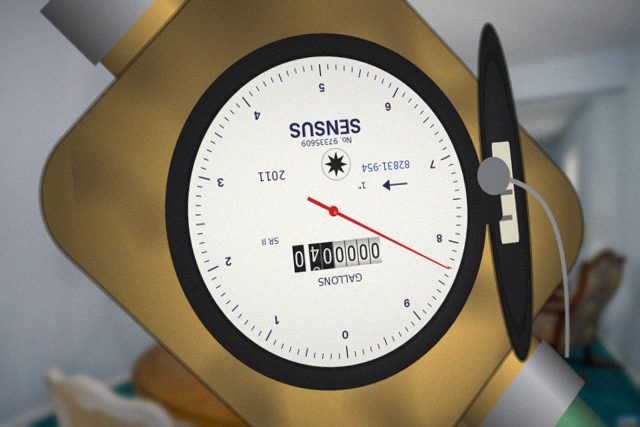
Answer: 38.3
